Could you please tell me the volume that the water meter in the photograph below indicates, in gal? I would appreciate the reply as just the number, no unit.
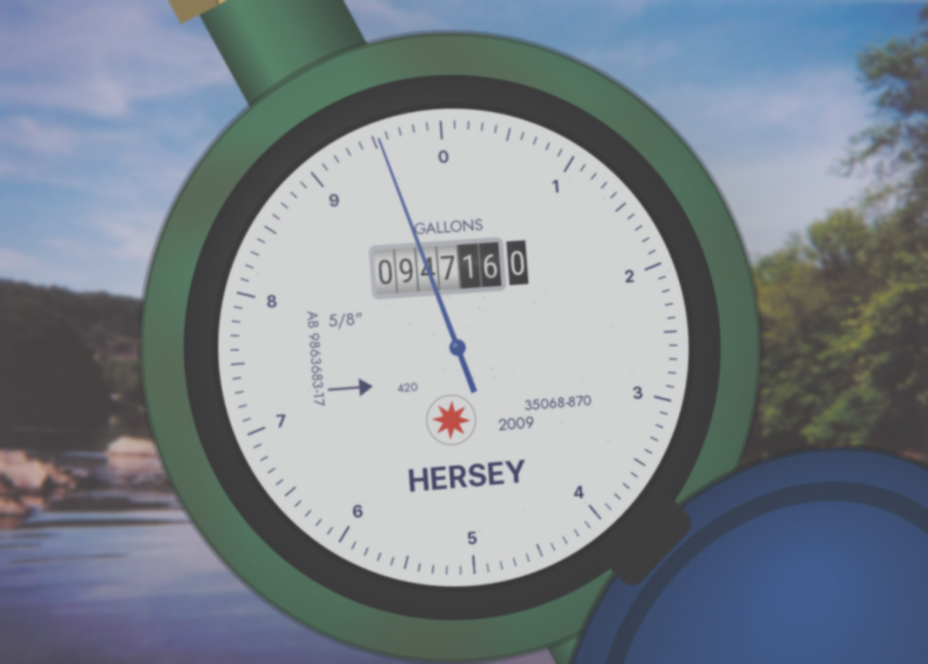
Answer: 947159.5
